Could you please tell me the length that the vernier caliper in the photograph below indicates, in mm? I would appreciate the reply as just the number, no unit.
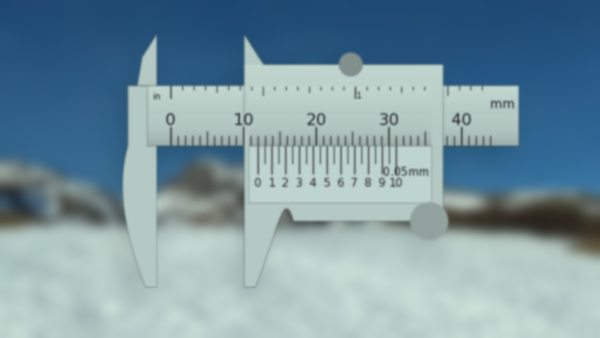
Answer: 12.0
